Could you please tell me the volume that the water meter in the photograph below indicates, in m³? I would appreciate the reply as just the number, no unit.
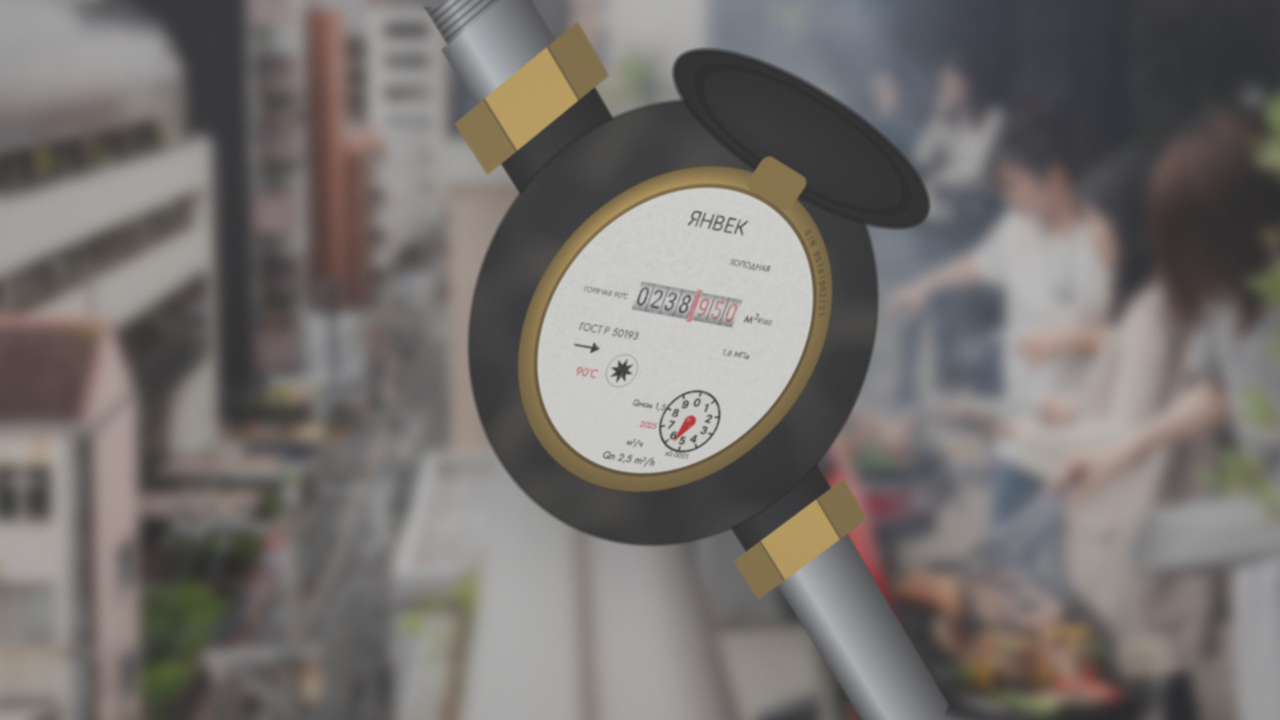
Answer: 238.9505
